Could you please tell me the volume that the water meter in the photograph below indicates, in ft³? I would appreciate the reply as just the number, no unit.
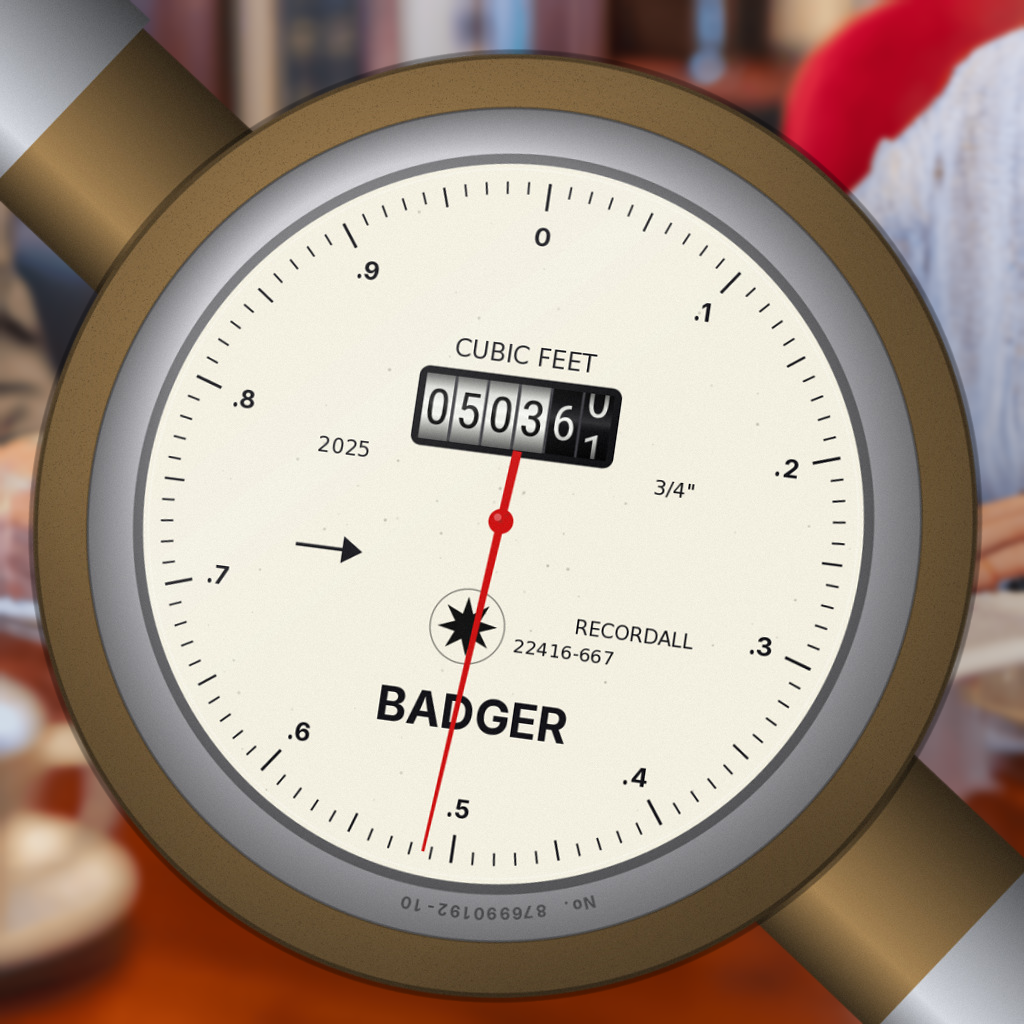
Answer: 50360.51
